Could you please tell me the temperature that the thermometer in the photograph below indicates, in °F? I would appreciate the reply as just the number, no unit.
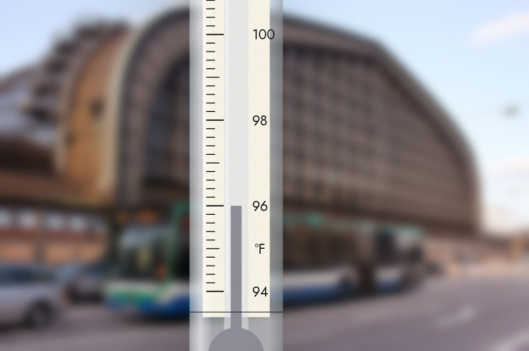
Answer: 96
